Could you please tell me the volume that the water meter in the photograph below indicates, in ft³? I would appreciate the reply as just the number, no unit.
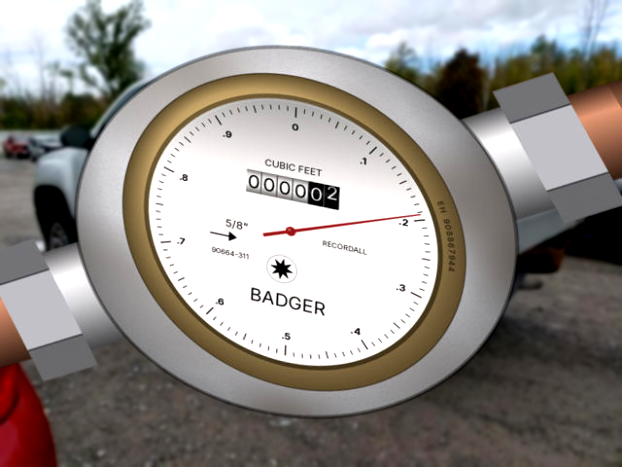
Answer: 2.19
